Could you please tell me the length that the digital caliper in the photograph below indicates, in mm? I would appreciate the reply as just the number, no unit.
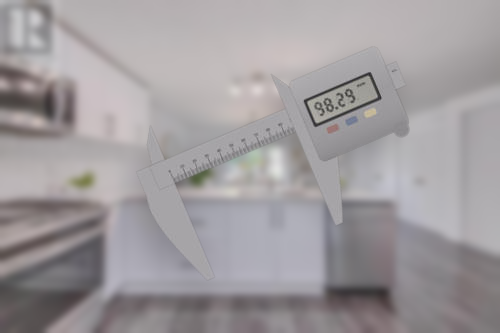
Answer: 98.29
